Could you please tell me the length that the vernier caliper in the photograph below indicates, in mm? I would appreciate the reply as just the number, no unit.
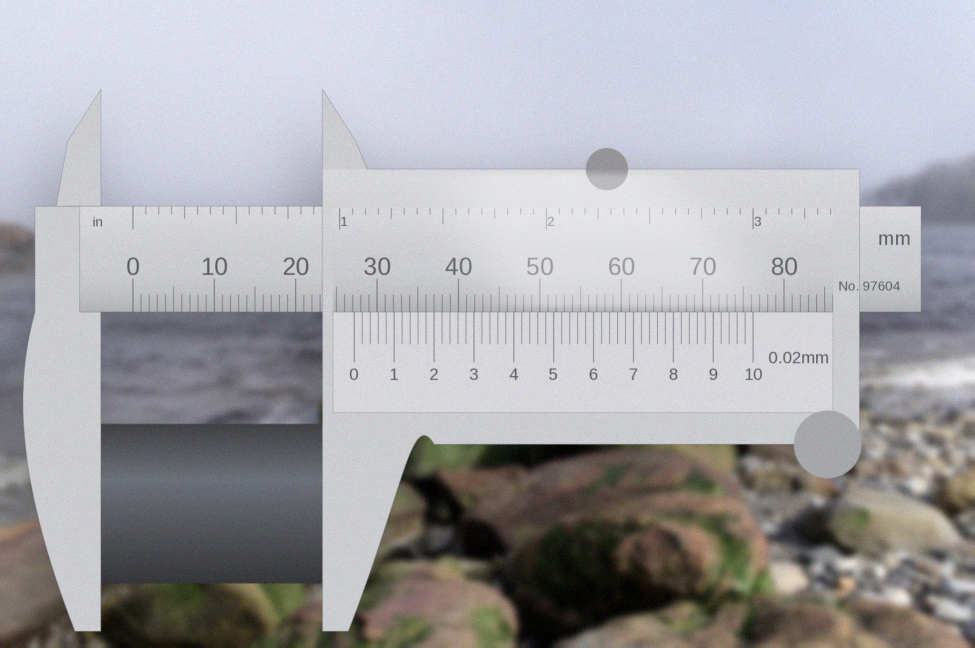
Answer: 27.2
